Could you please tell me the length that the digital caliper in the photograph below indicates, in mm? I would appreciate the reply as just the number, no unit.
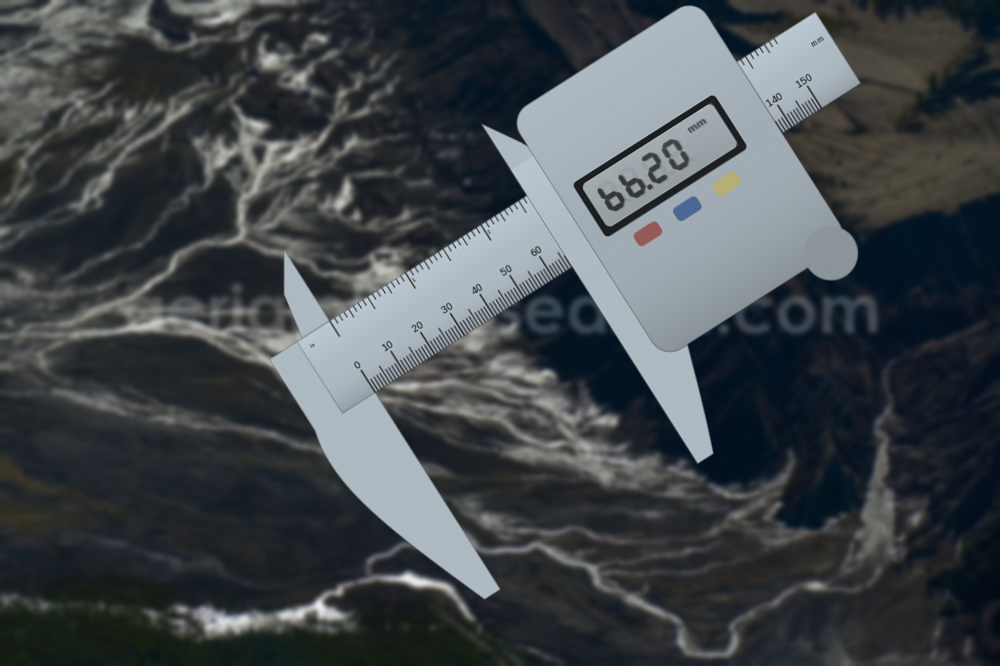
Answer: 66.20
